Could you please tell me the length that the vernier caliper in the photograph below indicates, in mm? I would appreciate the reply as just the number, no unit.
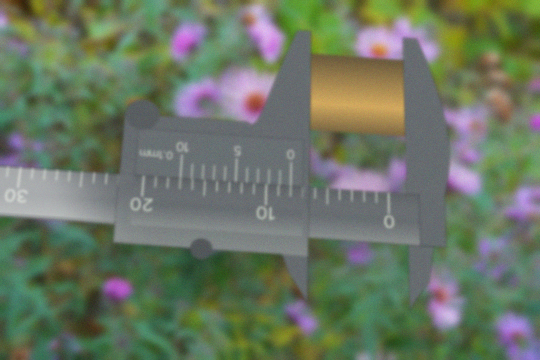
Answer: 8.0
